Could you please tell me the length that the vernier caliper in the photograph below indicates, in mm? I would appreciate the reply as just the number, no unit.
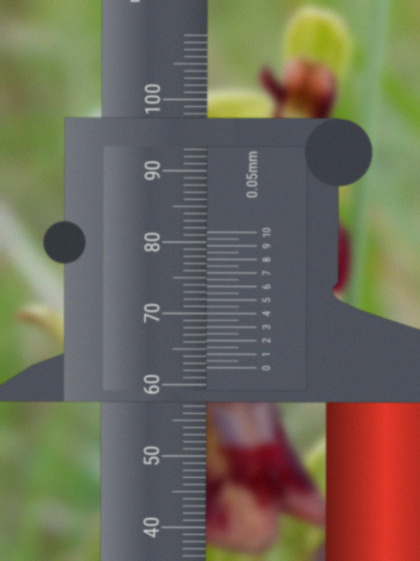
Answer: 62.4
